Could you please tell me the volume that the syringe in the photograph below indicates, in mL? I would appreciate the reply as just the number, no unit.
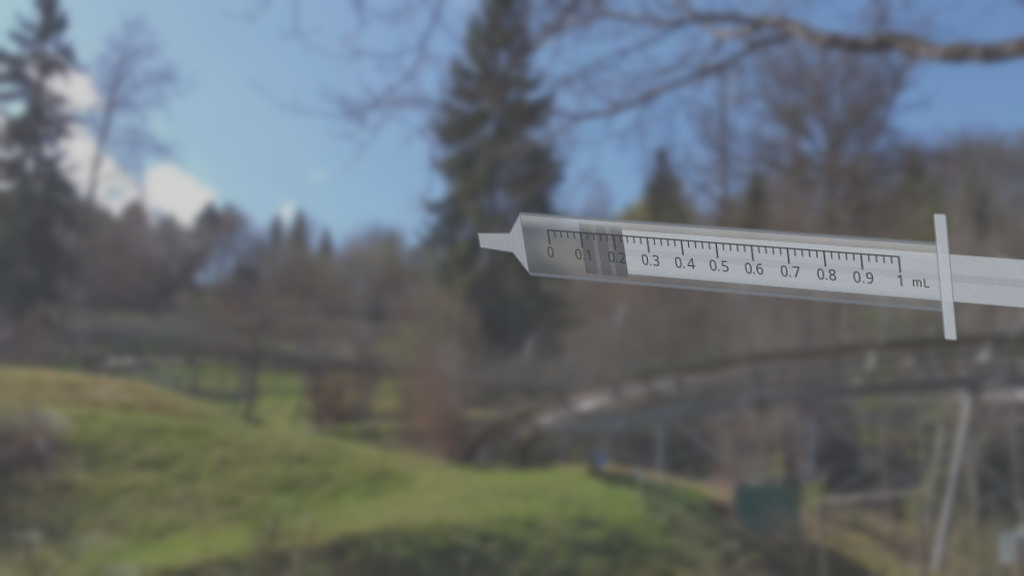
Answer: 0.1
